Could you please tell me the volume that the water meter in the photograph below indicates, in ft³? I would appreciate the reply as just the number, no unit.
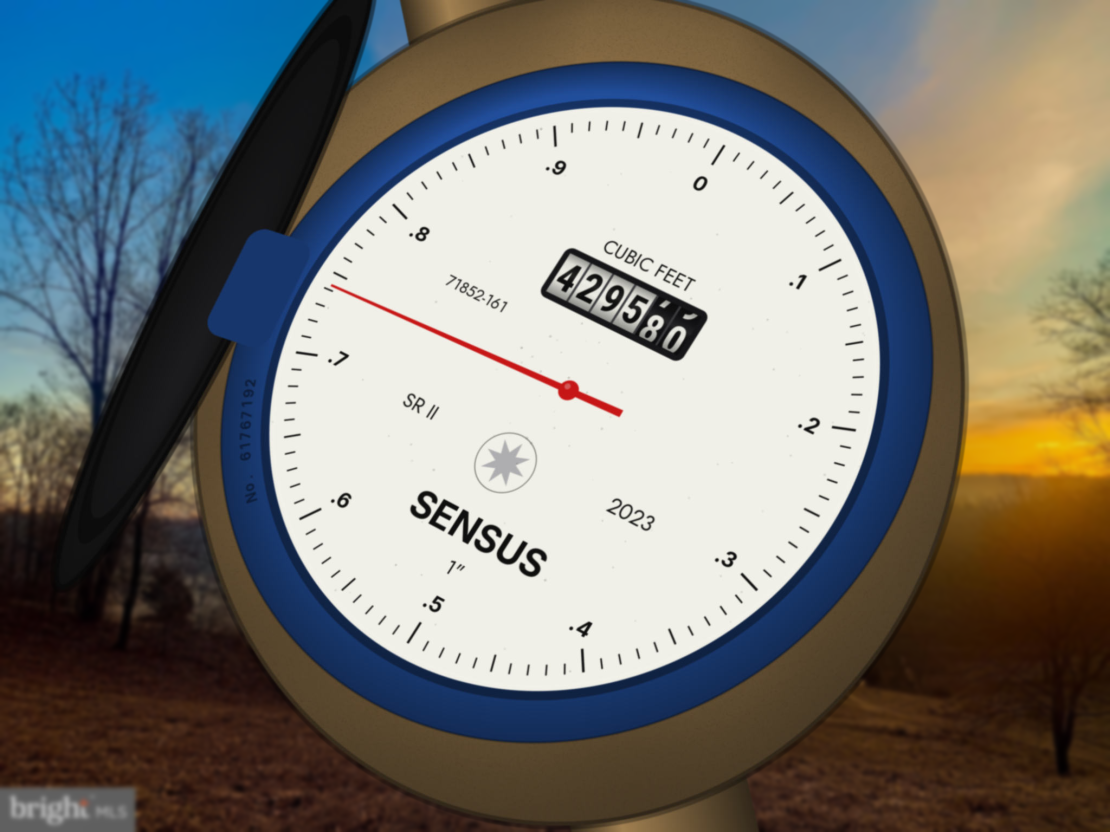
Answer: 429579.74
